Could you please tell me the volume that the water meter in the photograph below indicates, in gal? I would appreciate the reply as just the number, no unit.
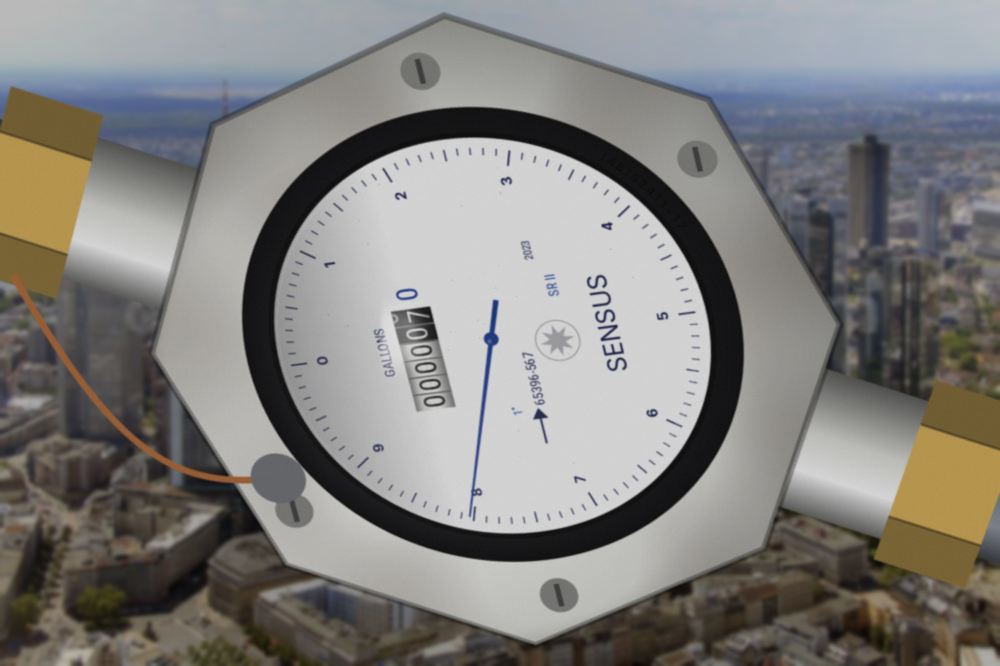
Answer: 68.0
